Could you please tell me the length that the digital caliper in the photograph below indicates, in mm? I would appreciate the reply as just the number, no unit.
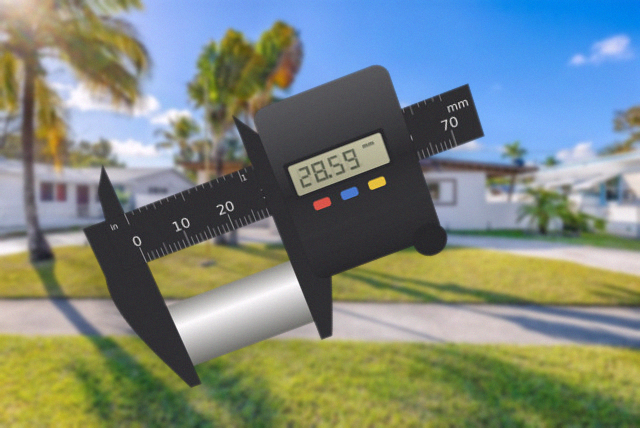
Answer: 28.59
